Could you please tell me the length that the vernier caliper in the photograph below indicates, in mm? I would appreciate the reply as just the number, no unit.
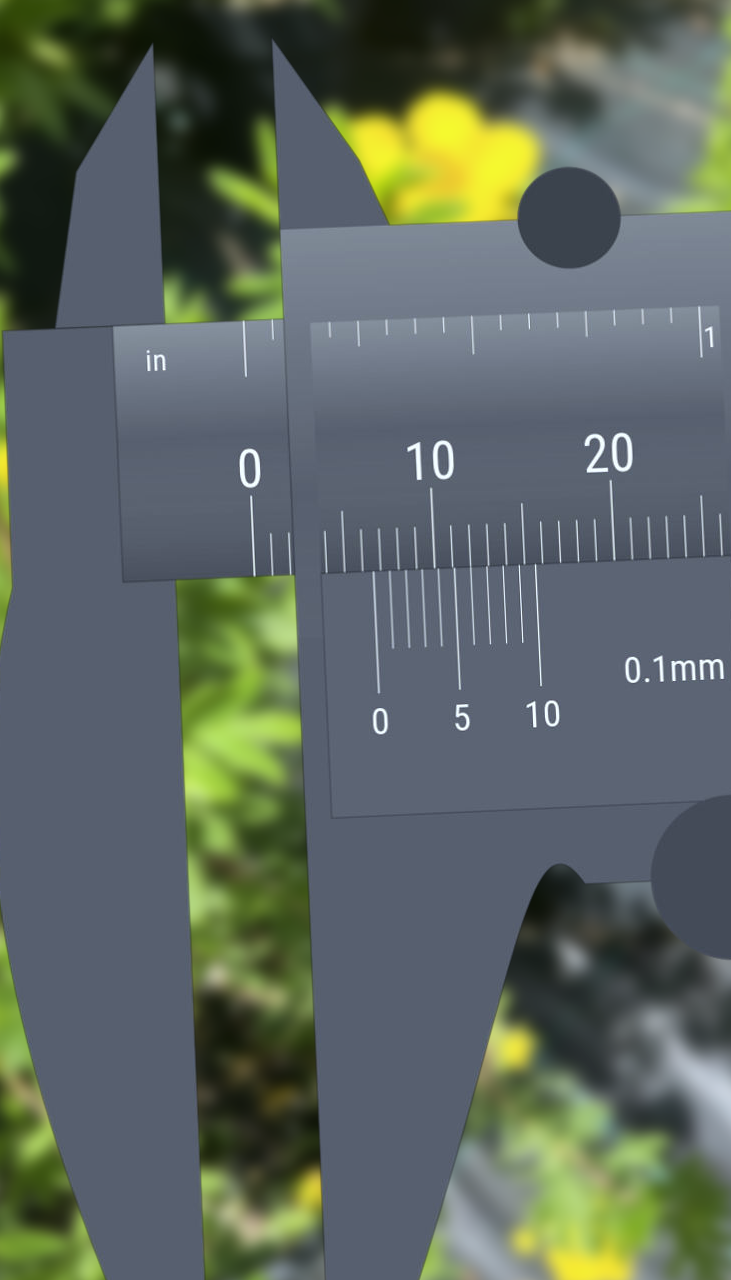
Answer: 6.6
